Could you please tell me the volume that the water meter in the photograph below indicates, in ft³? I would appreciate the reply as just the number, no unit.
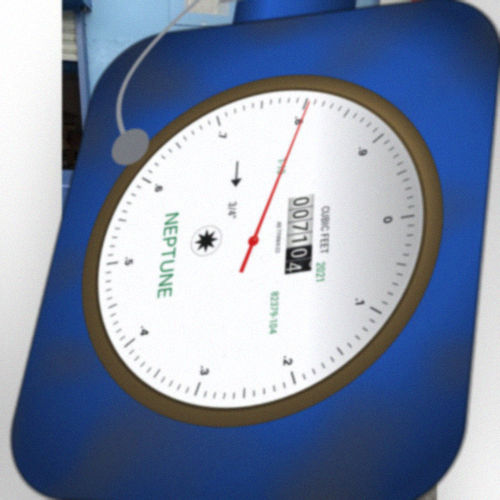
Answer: 7103.80
